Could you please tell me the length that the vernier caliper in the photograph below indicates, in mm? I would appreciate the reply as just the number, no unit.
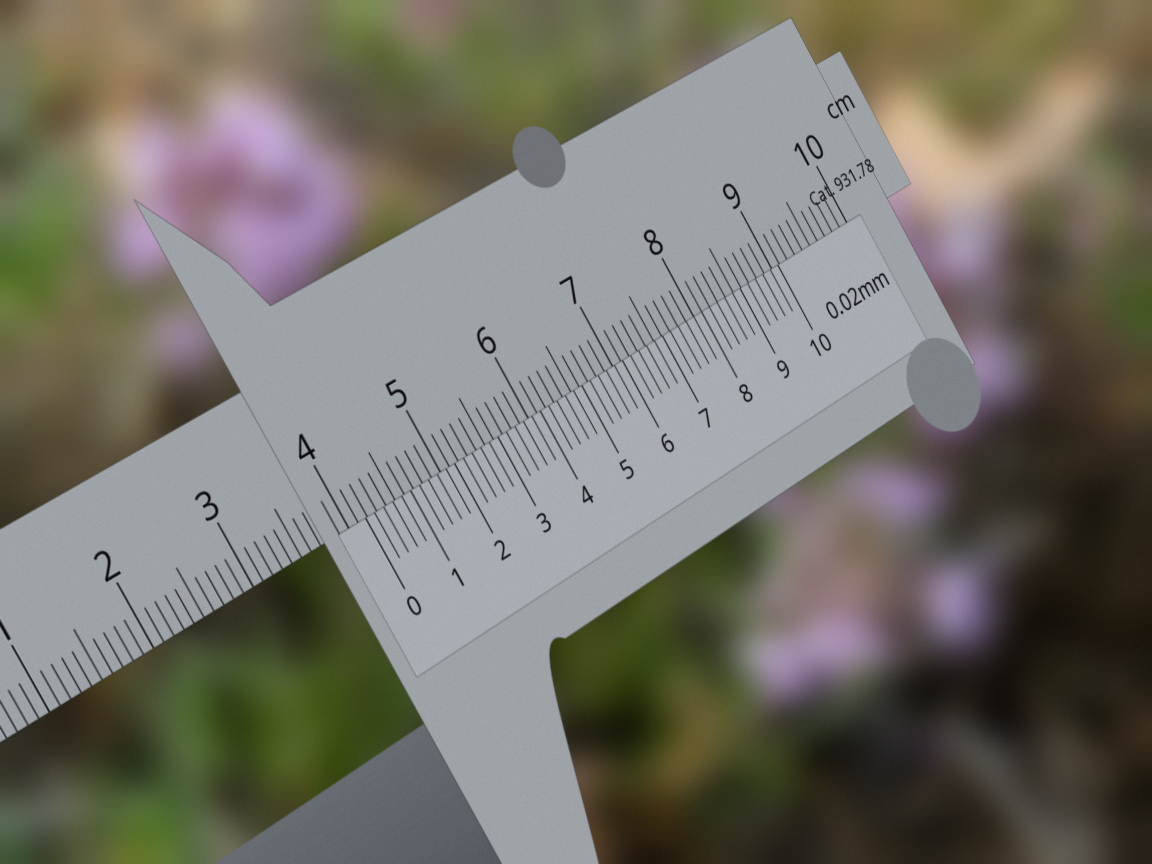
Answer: 41.8
